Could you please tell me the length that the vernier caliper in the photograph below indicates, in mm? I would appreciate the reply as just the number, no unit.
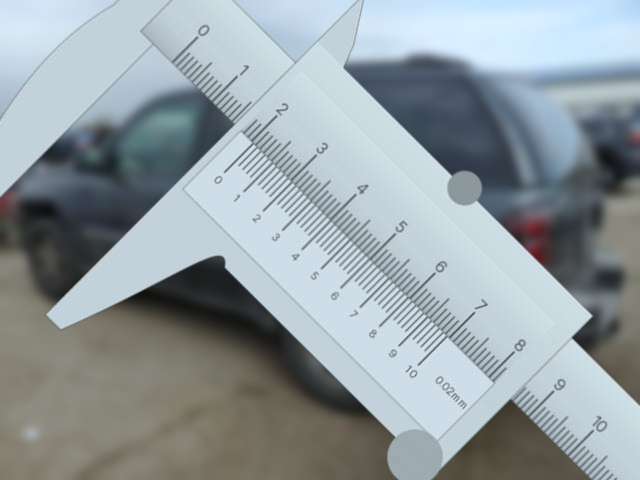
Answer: 20.5
